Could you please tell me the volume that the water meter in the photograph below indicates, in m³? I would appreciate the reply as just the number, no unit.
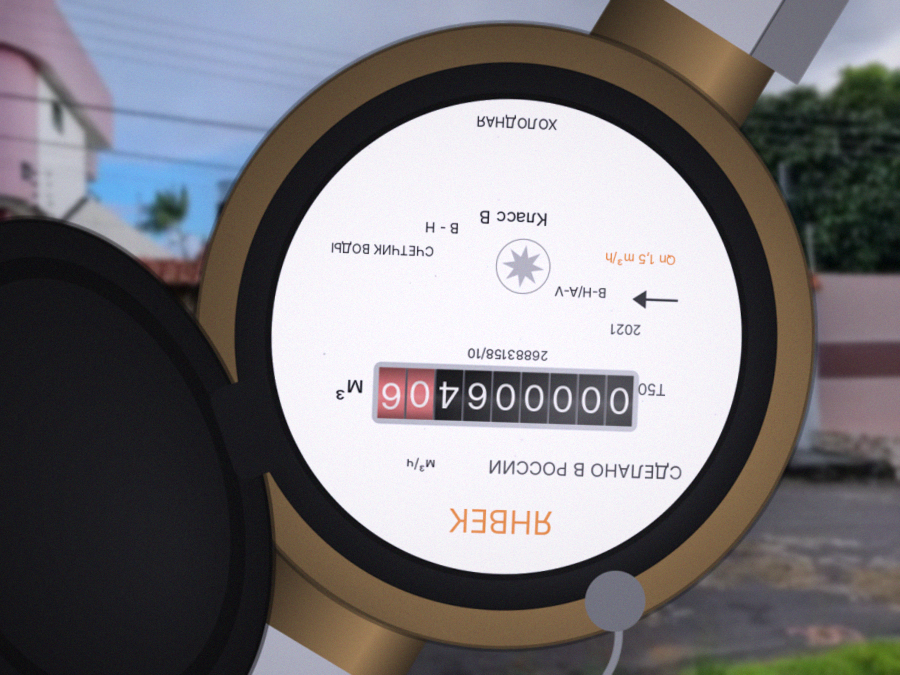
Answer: 64.06
